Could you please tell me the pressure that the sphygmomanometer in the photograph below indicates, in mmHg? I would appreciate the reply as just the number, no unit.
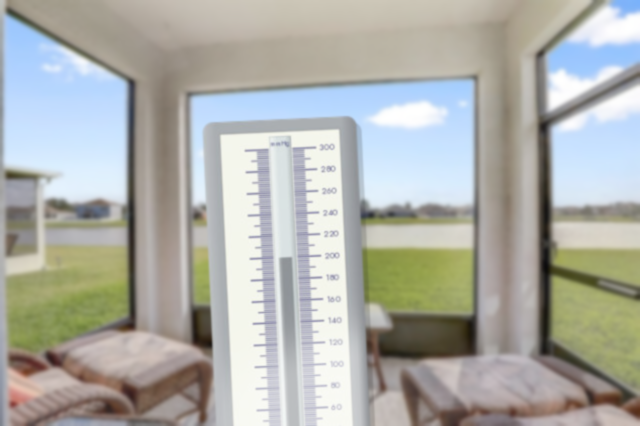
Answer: 200
